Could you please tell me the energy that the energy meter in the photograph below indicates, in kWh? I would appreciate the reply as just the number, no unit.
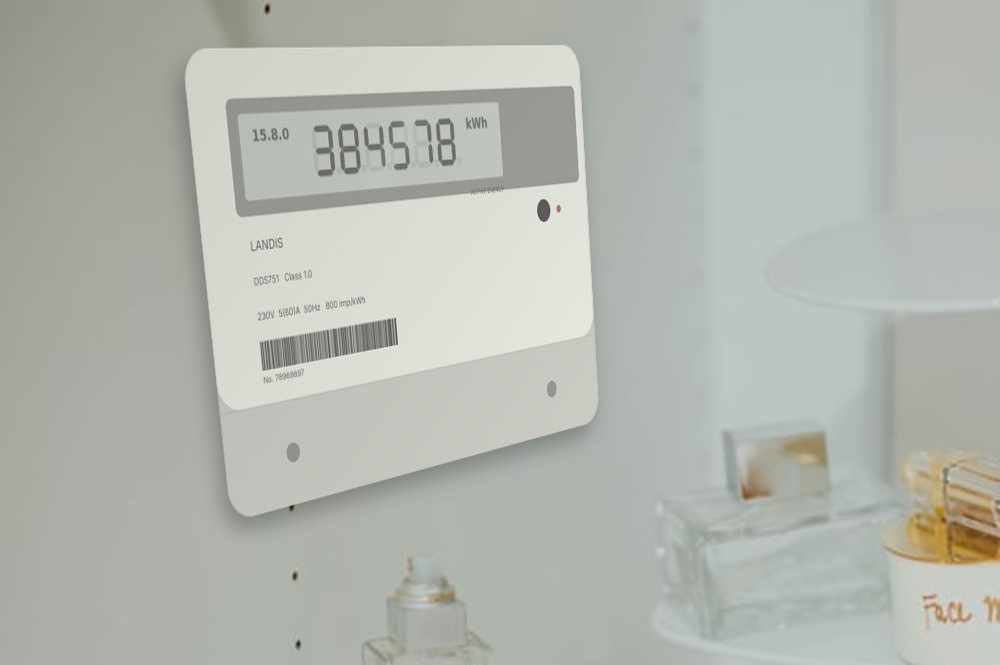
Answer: 384578
